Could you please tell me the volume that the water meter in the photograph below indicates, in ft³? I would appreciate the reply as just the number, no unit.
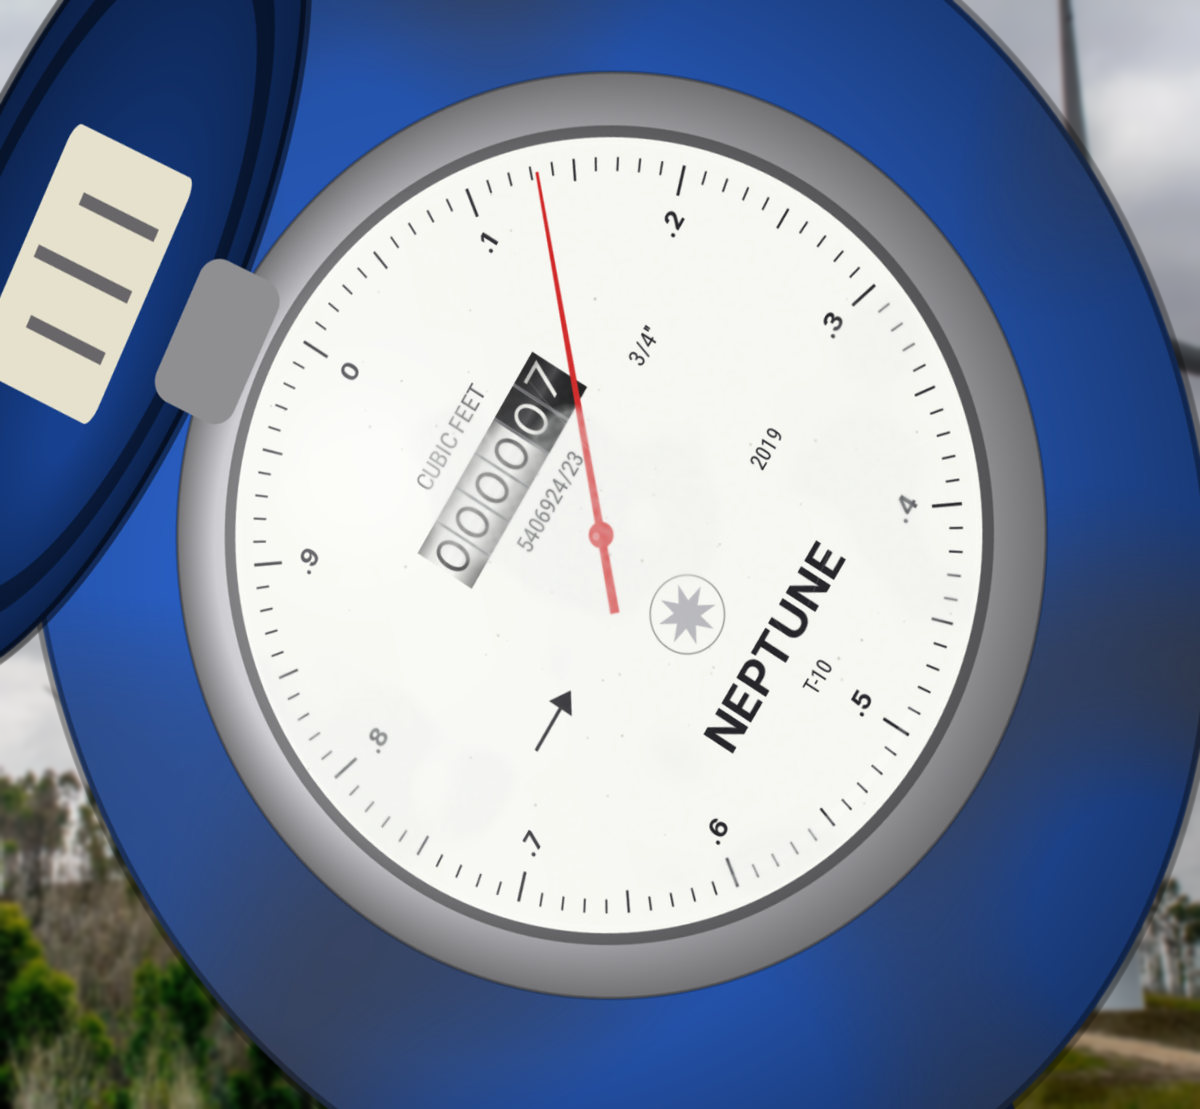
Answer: 7.13
